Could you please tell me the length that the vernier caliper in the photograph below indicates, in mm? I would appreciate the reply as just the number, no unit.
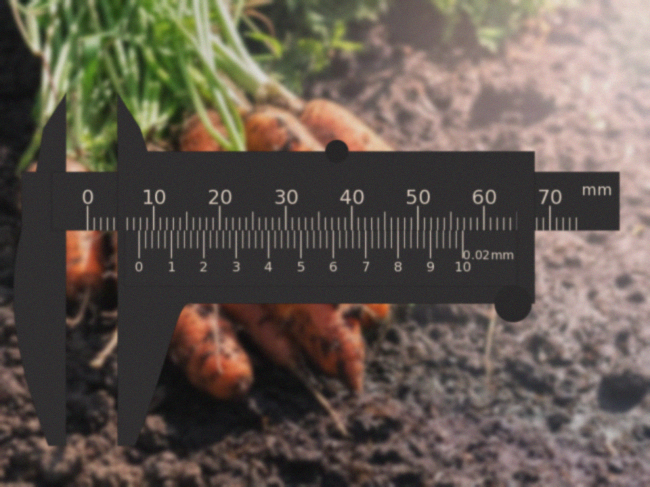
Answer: 7.8
